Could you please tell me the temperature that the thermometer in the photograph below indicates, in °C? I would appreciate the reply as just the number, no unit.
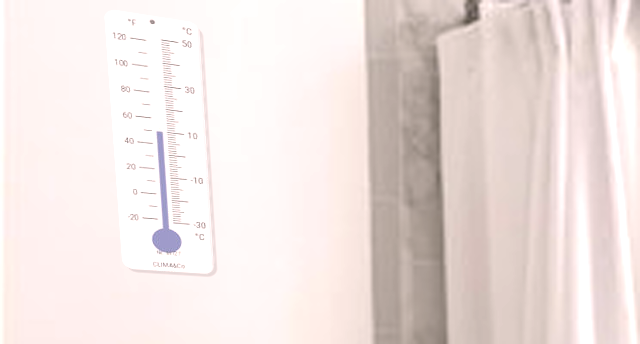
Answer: 10
